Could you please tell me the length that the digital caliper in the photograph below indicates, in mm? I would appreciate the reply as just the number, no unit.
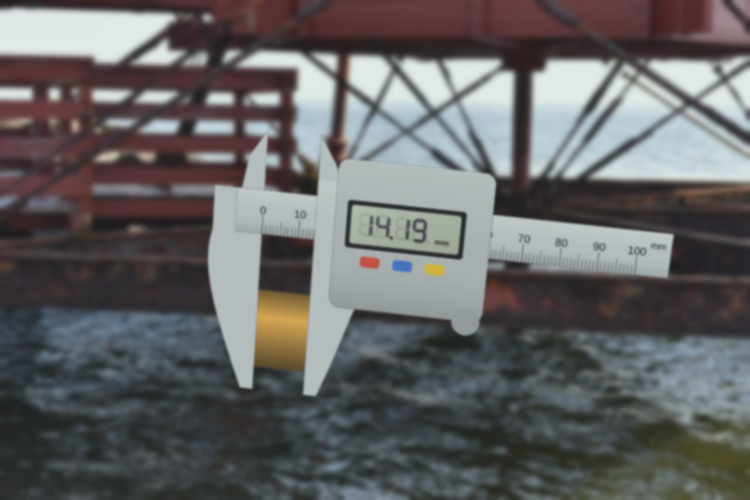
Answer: 14.19
